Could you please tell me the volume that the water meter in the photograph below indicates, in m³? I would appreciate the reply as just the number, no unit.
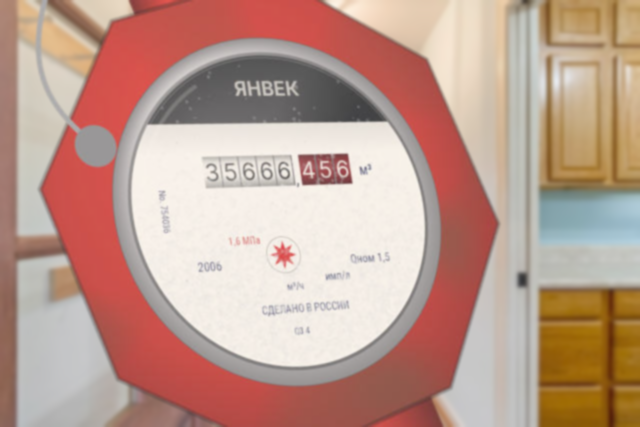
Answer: 35666.456
